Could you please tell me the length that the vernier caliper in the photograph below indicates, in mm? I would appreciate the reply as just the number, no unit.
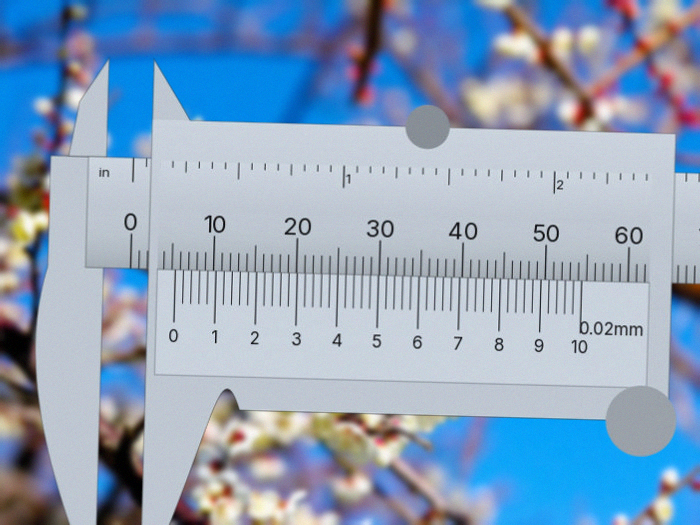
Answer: 5.4
